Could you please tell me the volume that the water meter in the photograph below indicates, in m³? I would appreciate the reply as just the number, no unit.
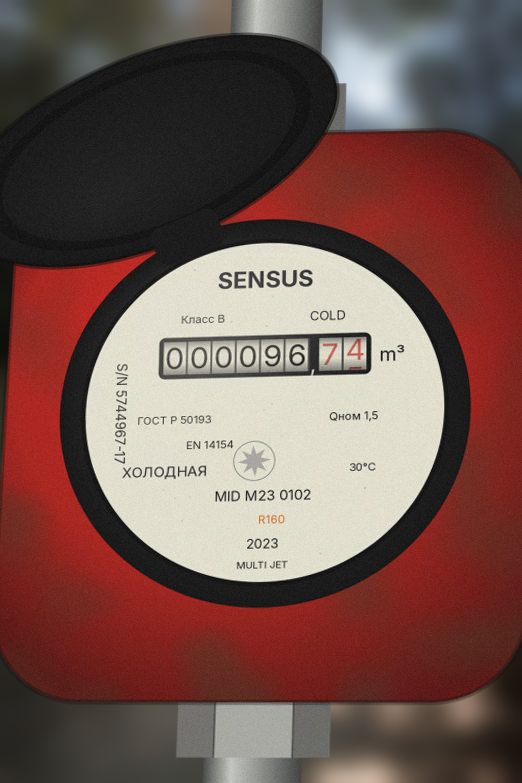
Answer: 96.74
